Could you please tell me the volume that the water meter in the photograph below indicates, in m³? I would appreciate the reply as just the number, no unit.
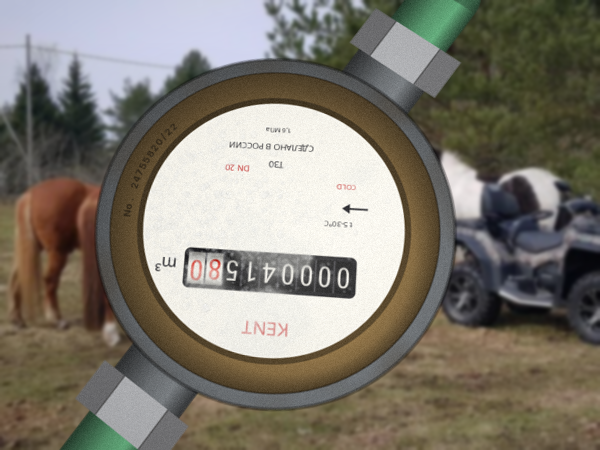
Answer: 415.80
